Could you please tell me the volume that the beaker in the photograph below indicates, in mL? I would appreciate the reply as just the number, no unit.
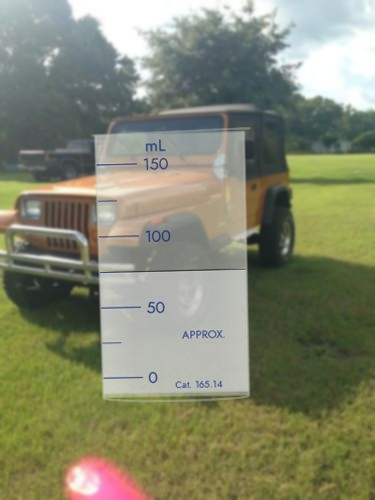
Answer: 75
